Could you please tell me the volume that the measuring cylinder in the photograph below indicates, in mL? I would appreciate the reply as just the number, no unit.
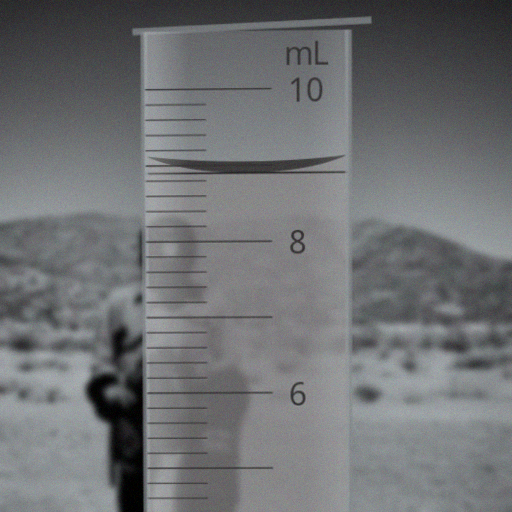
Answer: 8.9
